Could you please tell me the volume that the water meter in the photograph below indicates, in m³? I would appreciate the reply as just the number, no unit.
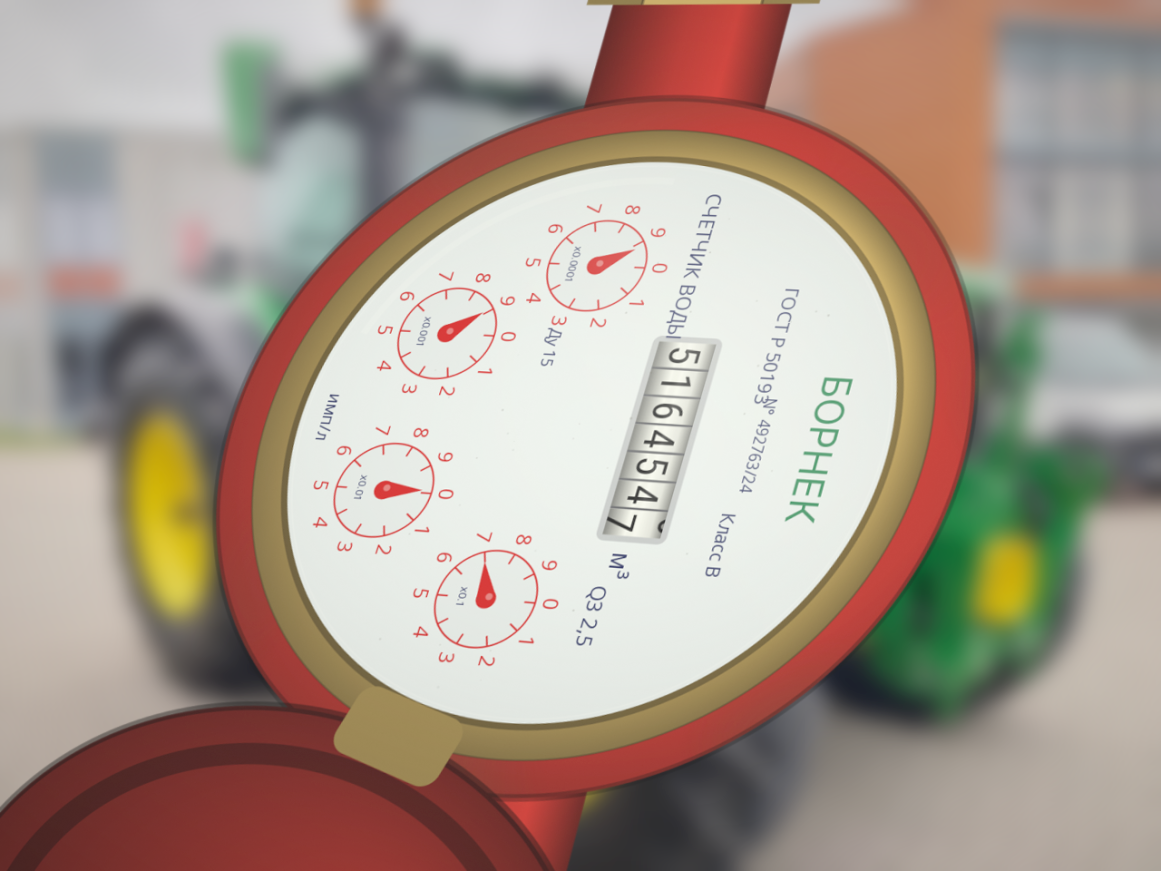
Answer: 5164546.6989
